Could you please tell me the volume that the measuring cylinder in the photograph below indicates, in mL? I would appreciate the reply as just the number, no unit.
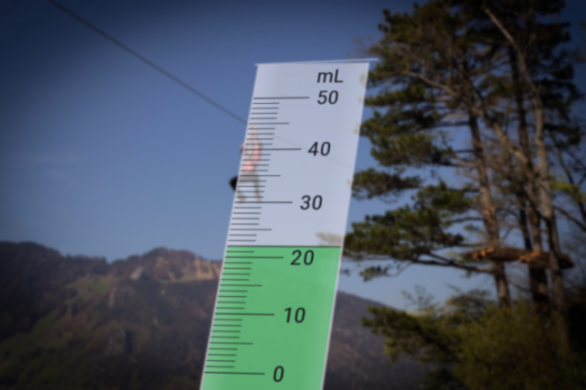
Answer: 22
